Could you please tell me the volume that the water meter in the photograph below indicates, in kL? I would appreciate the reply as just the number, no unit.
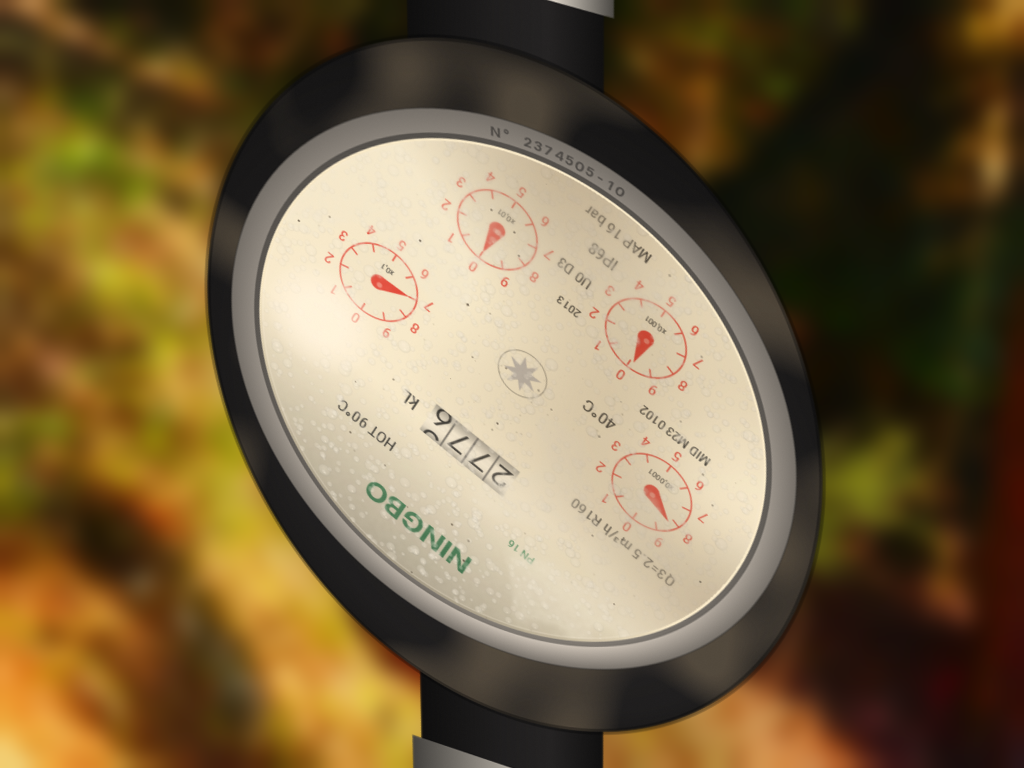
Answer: 2775.6998
